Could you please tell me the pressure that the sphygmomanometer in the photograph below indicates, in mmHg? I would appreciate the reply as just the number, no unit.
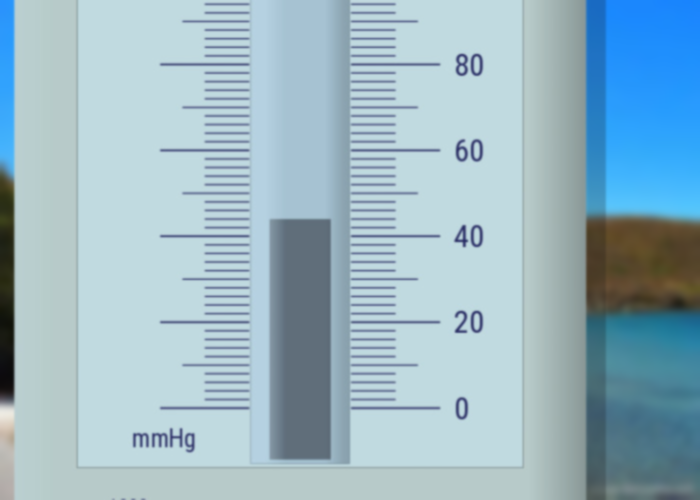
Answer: 44
